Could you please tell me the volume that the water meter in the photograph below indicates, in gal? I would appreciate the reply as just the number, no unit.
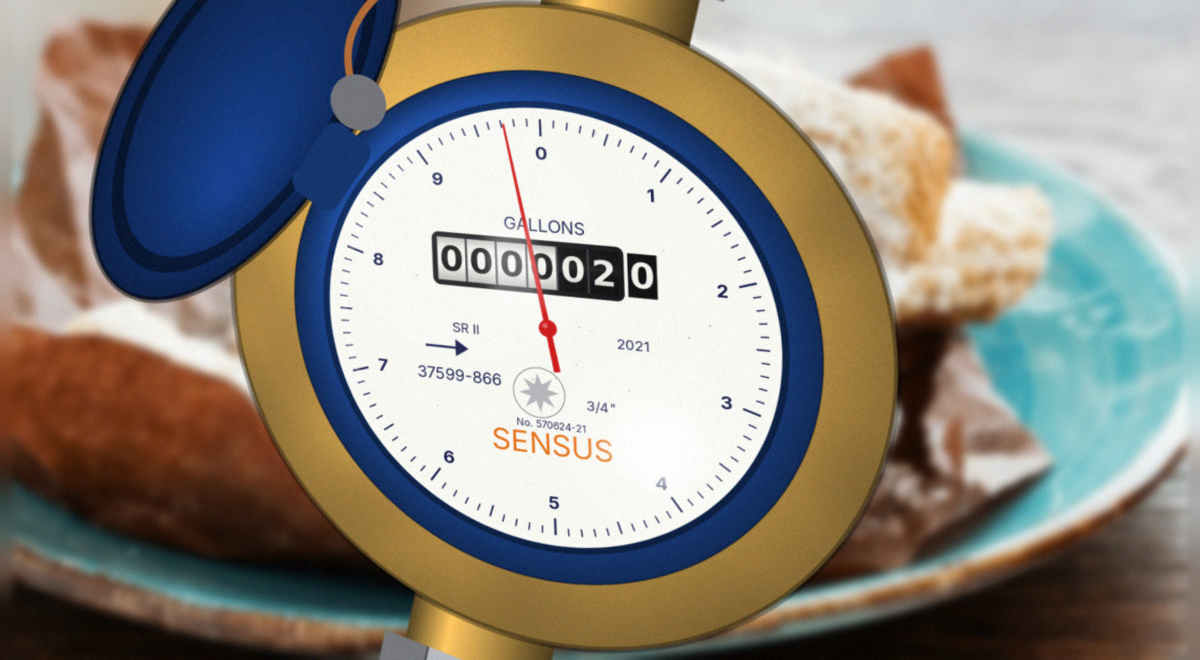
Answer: 19.7
